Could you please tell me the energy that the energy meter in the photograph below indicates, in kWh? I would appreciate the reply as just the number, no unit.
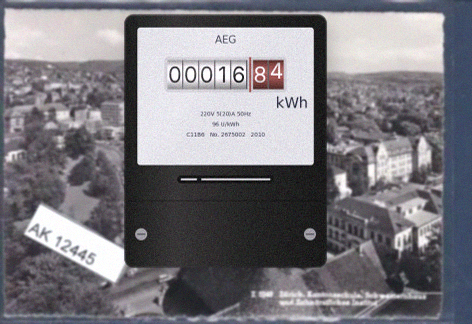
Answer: 16.84
